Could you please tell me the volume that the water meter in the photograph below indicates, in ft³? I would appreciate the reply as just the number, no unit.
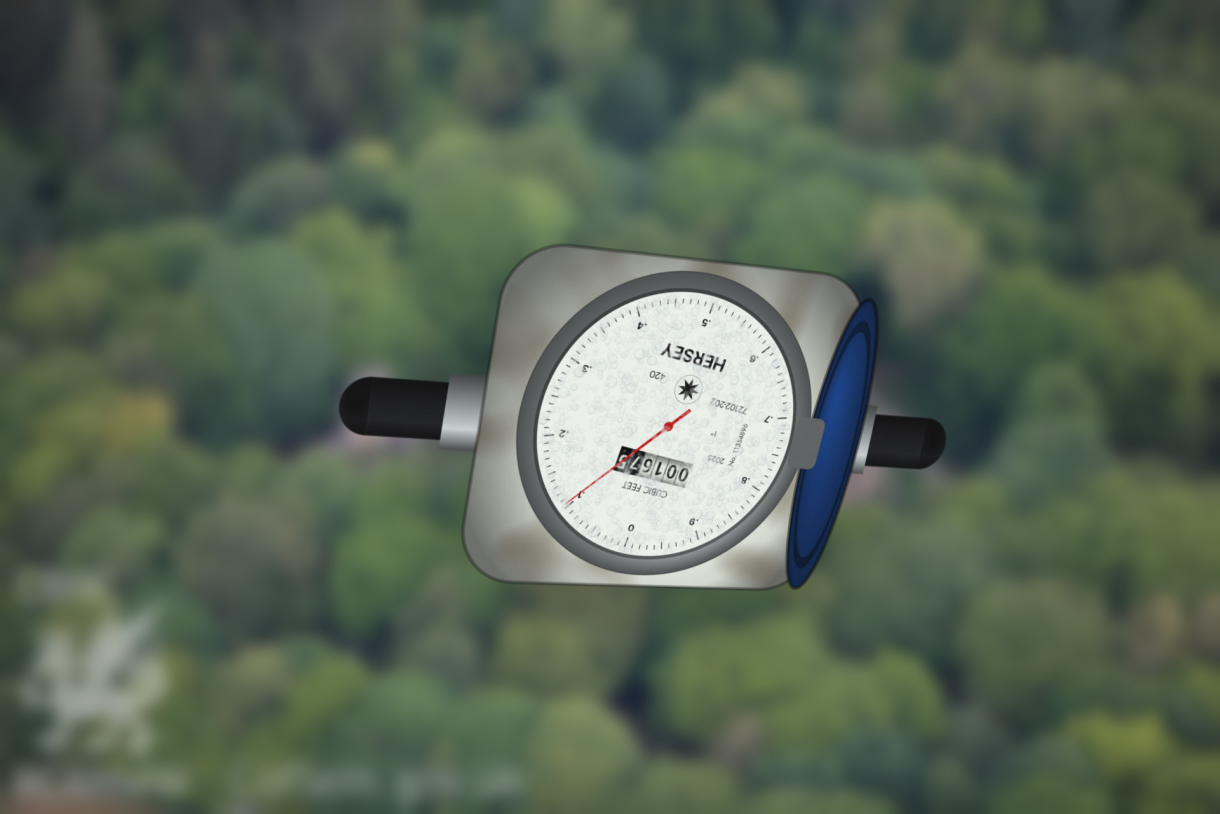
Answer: 1675.10
